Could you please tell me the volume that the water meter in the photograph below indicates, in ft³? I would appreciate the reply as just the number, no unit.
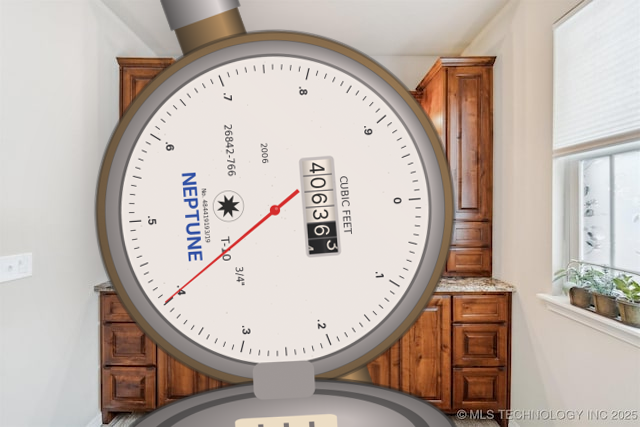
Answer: 406363.40
